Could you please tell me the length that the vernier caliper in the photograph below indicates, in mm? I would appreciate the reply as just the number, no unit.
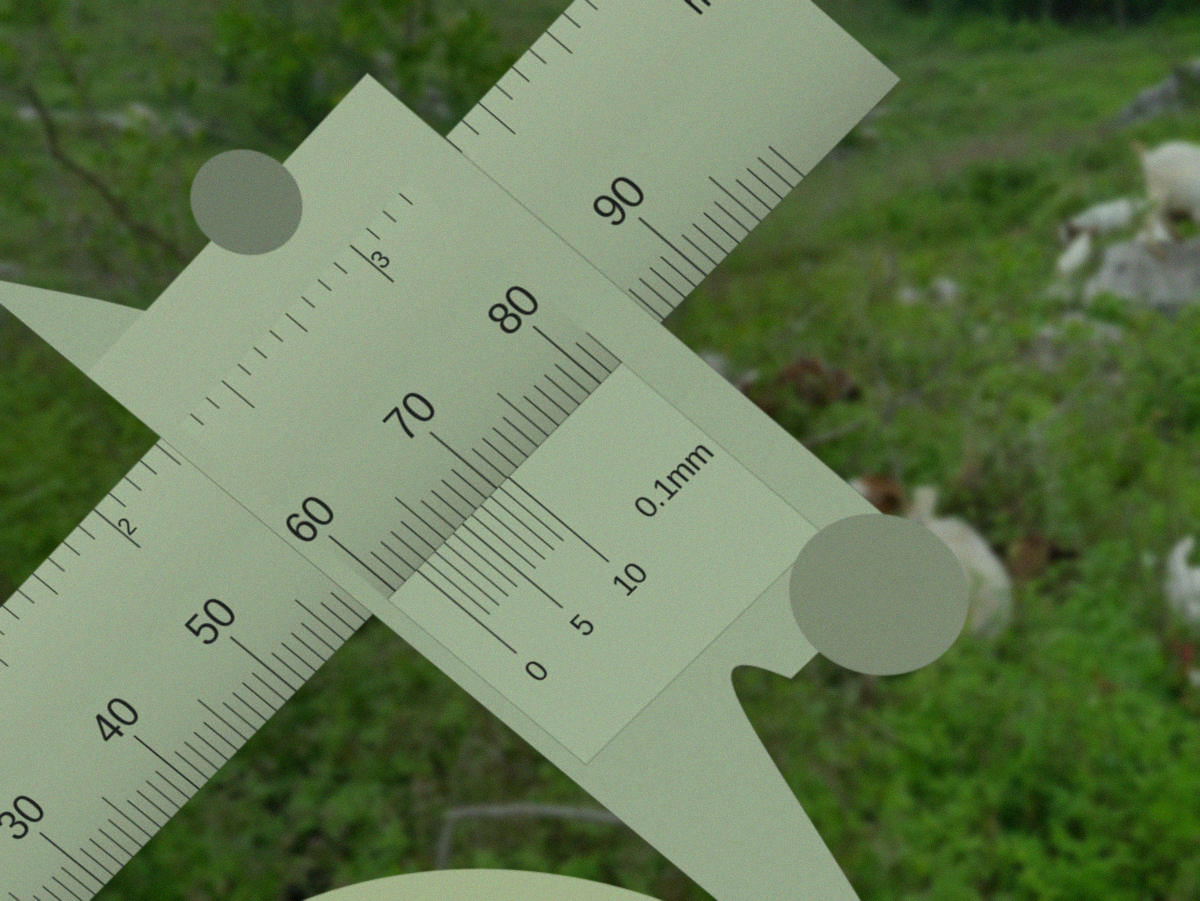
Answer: 62.1
